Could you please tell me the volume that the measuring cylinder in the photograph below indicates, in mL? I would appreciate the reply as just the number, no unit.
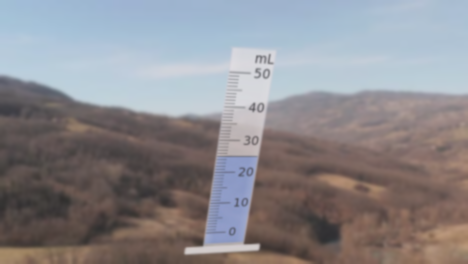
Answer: 25
